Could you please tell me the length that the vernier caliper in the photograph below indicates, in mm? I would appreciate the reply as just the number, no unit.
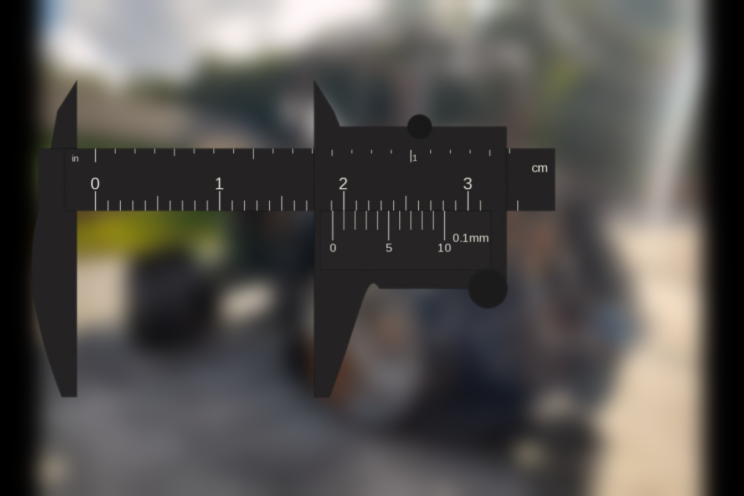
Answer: 19.1
